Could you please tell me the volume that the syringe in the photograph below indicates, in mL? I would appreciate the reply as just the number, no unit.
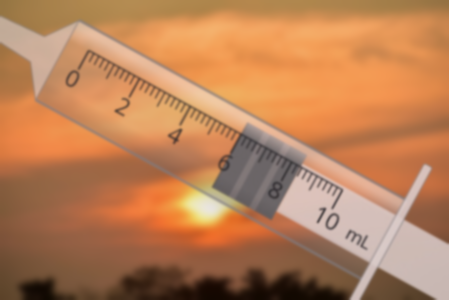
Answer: 6
